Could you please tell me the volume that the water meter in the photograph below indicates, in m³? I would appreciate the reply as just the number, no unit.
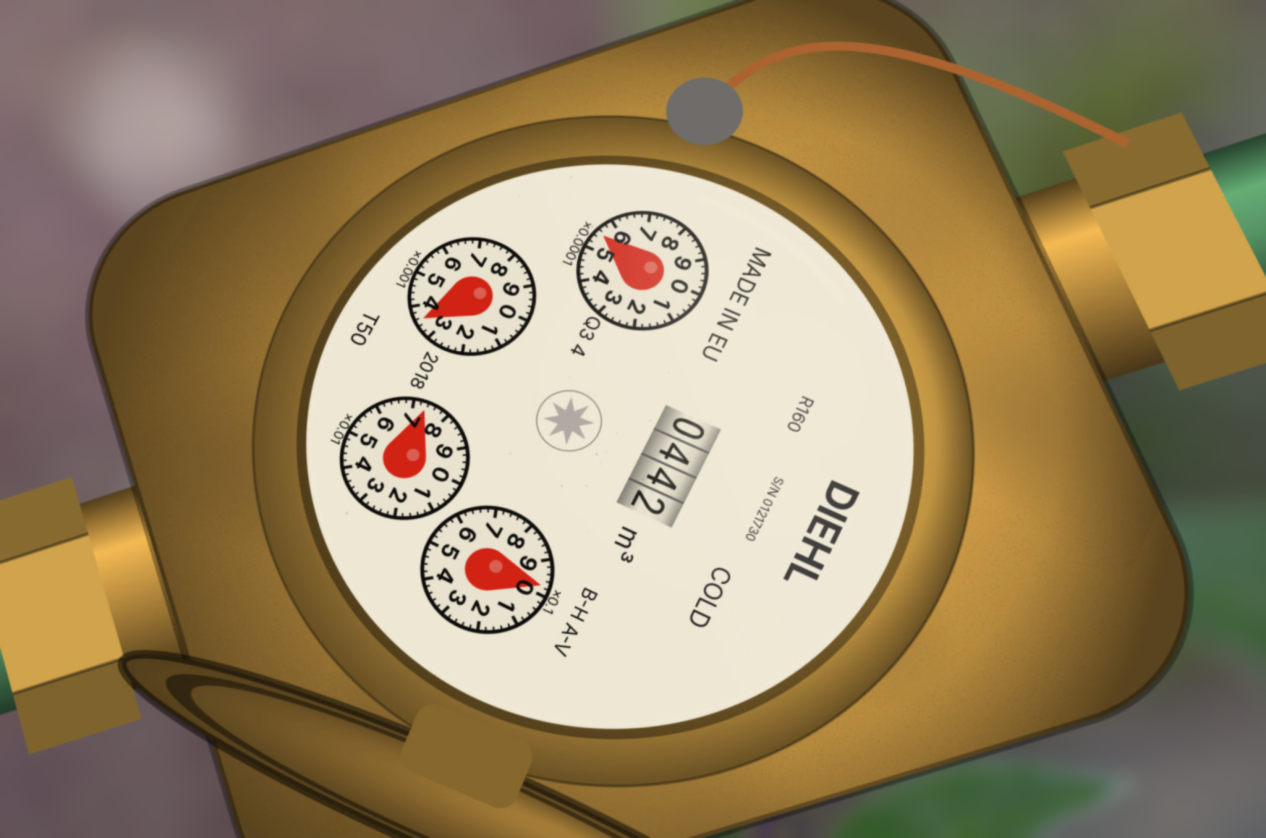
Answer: 441.9735
